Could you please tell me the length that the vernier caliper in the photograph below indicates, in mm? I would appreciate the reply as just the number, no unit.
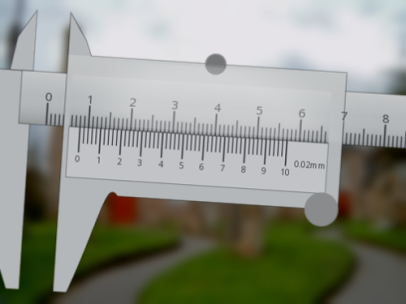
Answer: 8.0
